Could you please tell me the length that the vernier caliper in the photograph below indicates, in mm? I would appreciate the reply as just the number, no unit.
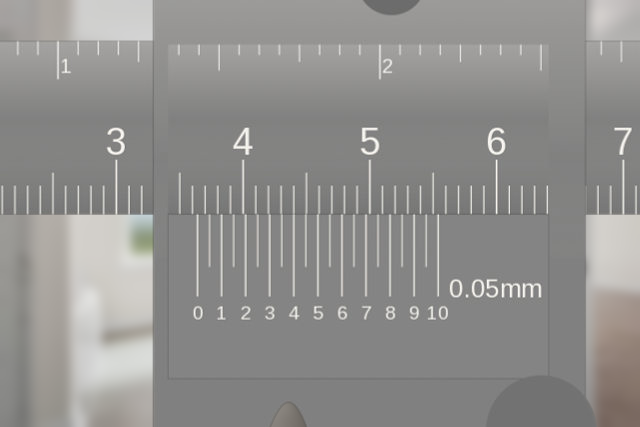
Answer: 36.4
